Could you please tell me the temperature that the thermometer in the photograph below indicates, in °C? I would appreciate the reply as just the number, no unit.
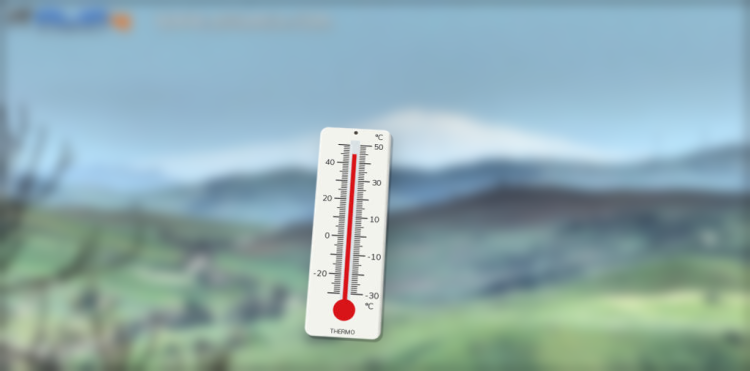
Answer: 45
